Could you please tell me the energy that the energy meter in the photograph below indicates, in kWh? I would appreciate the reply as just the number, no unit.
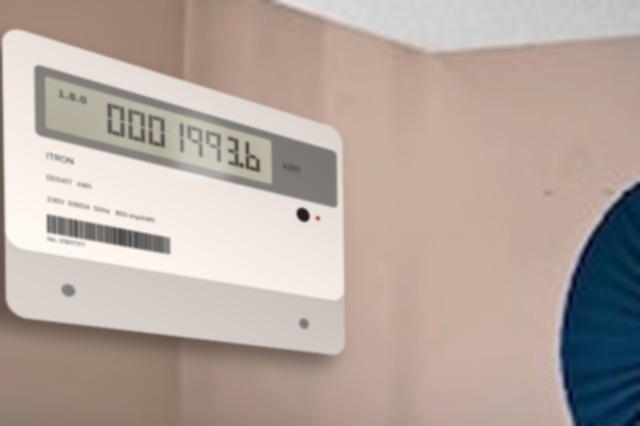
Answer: 1993.6
